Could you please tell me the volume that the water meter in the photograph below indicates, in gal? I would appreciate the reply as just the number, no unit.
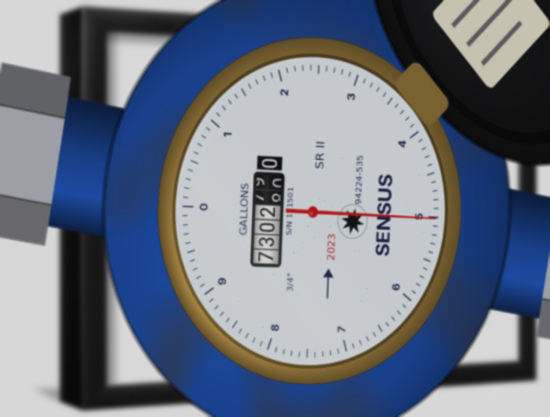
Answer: 7302795.0
